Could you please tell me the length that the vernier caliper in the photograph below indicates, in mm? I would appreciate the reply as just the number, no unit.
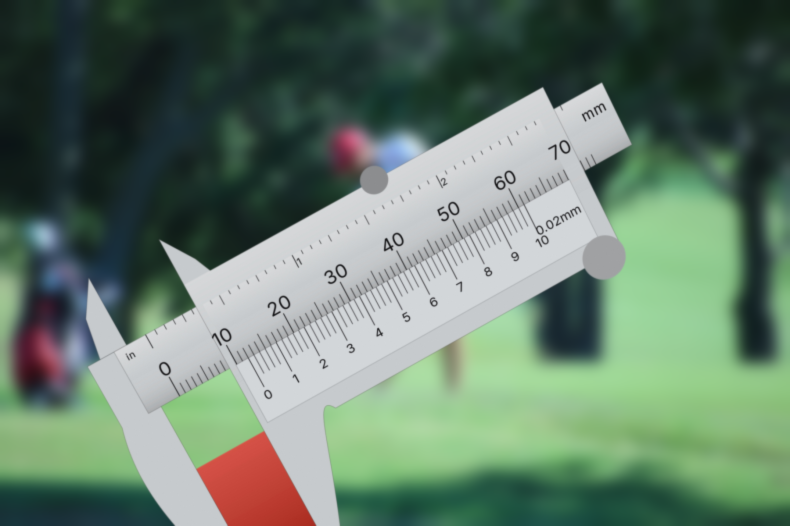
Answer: 12.0
